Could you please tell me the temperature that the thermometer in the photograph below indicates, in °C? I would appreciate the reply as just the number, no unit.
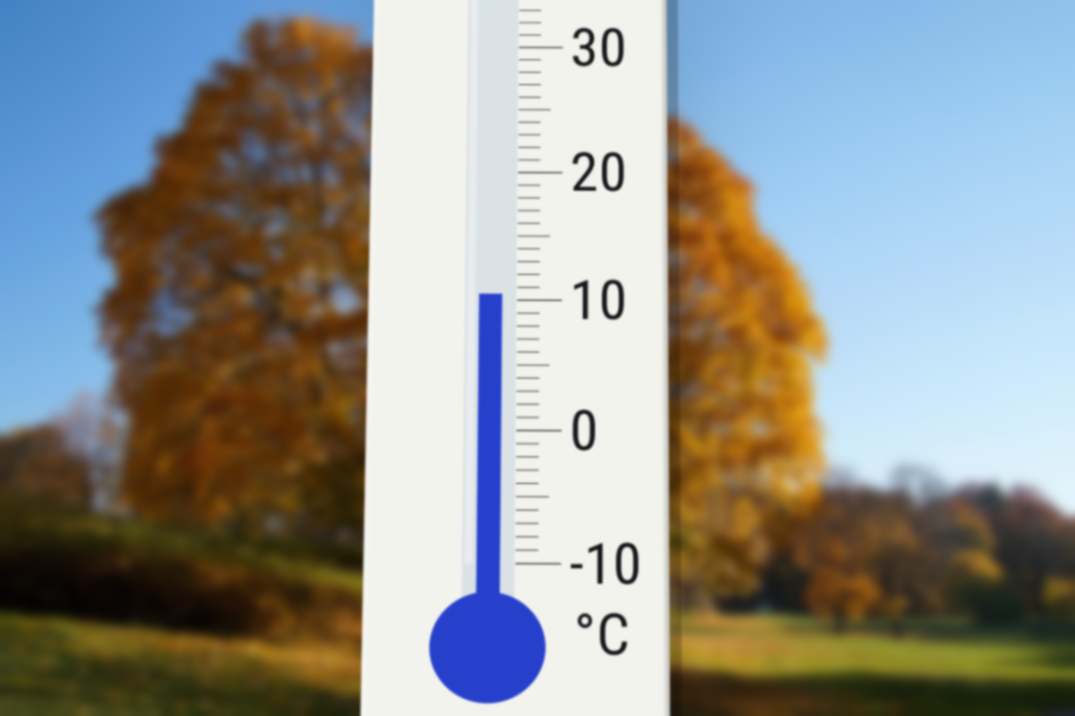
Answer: 10.5
